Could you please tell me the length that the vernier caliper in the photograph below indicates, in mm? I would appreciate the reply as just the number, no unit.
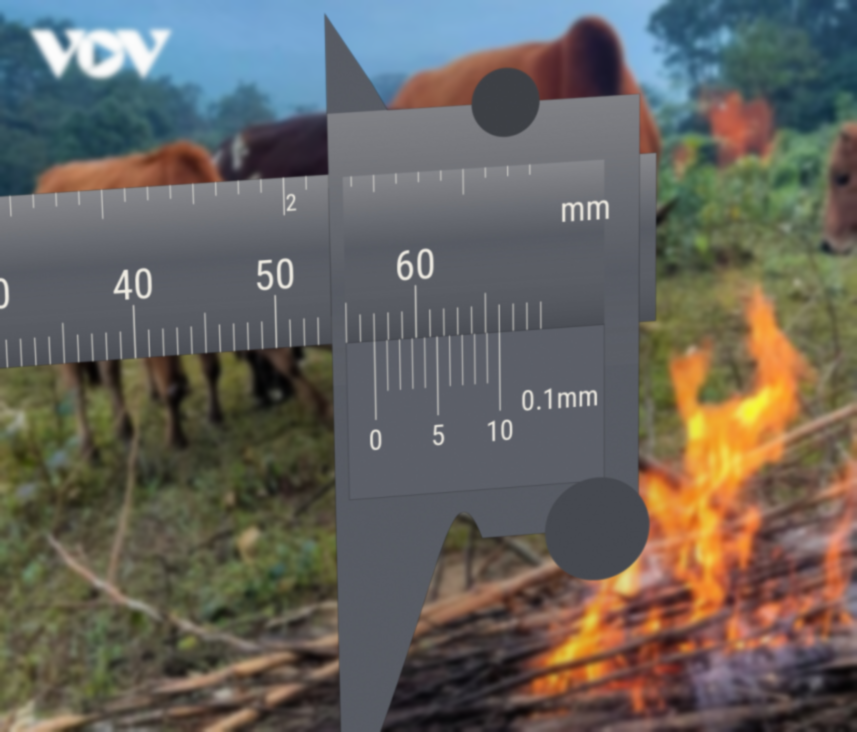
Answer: 57.0
